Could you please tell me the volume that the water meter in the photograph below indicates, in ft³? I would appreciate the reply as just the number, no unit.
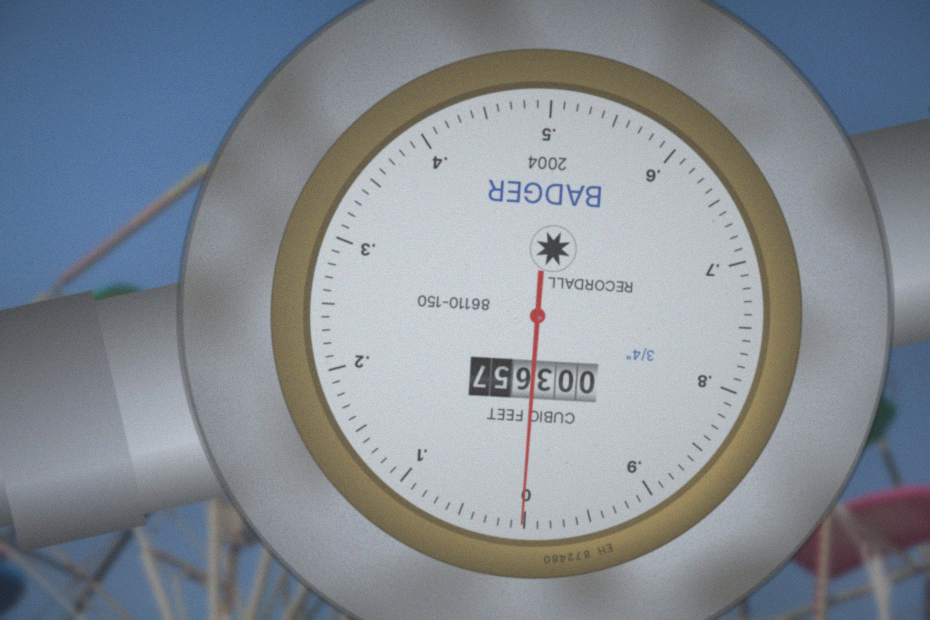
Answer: 3657.00
